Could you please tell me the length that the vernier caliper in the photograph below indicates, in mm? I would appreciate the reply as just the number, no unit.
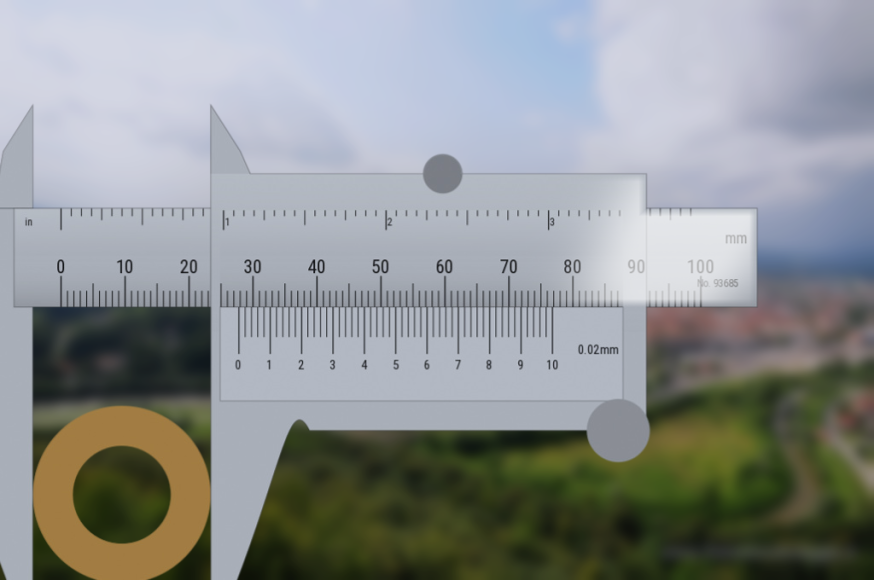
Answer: 27.8
